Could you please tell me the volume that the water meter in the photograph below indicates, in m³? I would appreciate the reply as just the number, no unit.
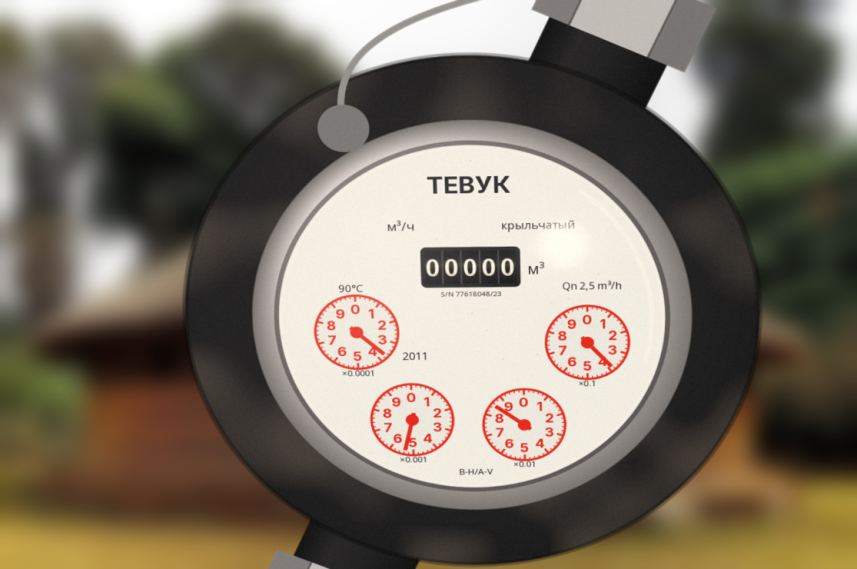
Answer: 0.3853
